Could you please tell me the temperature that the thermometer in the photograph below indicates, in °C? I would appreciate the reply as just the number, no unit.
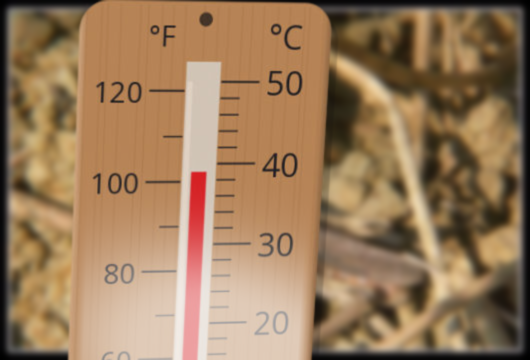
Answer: 39
